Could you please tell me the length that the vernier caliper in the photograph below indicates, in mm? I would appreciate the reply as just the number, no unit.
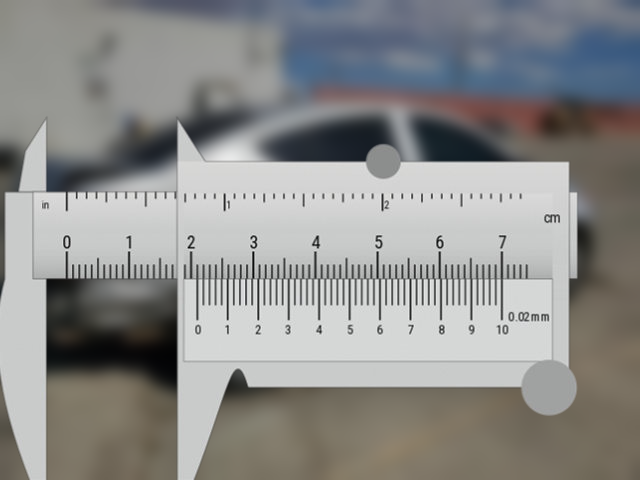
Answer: 21.0
